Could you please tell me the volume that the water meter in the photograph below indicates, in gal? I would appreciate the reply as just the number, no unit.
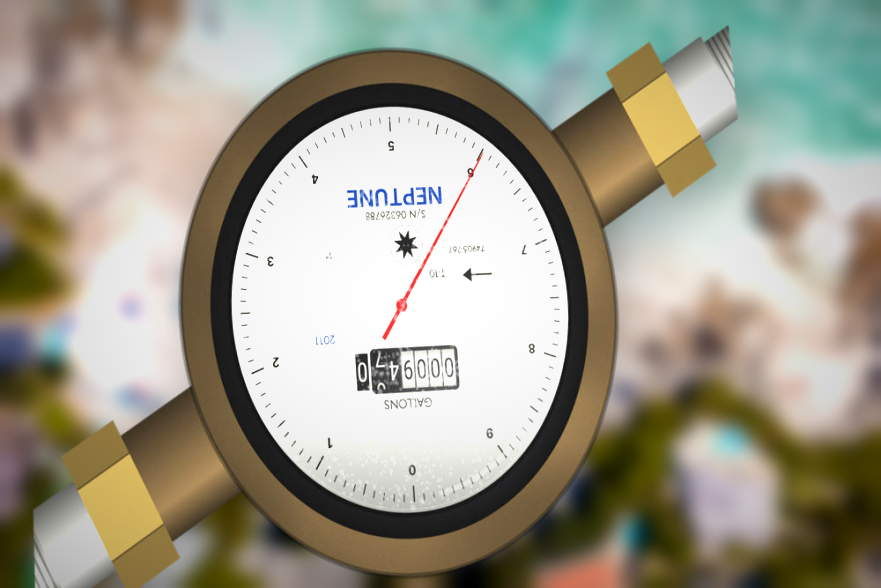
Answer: 9466.0
